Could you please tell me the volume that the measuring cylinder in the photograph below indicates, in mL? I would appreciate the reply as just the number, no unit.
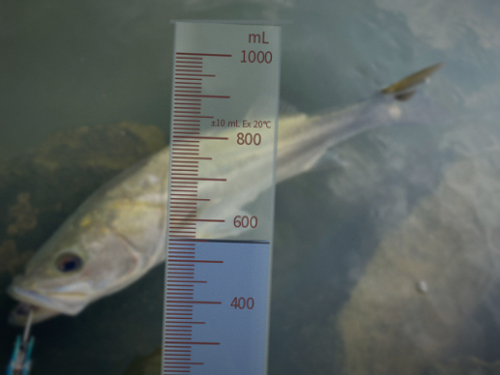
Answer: 550
